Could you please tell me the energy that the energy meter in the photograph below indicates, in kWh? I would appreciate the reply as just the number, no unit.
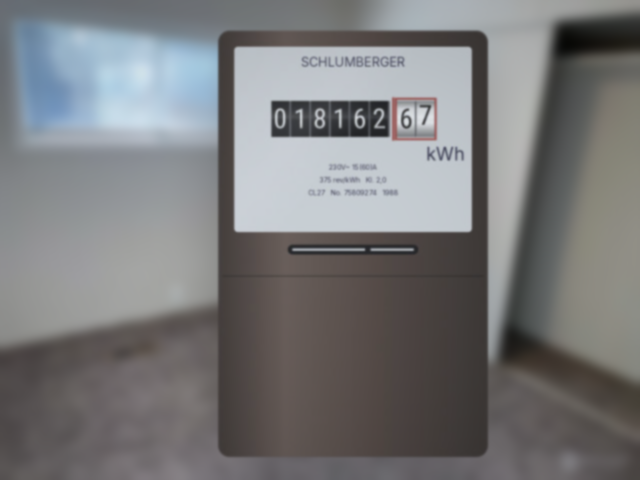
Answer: 18162.67
